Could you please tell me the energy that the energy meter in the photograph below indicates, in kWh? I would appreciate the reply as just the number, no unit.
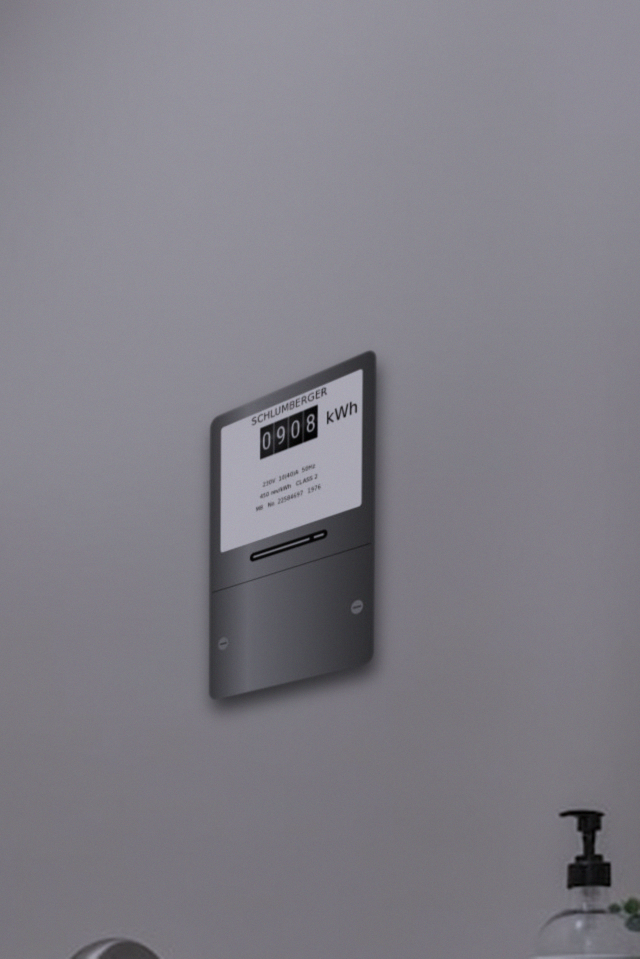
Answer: 908
